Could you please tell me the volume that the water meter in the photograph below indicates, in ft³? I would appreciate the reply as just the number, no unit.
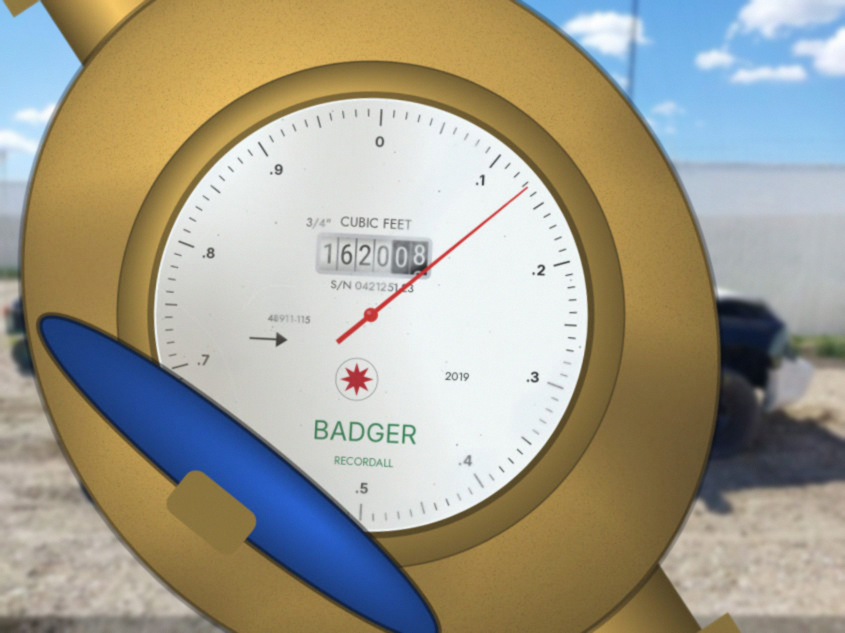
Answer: 162008.13
